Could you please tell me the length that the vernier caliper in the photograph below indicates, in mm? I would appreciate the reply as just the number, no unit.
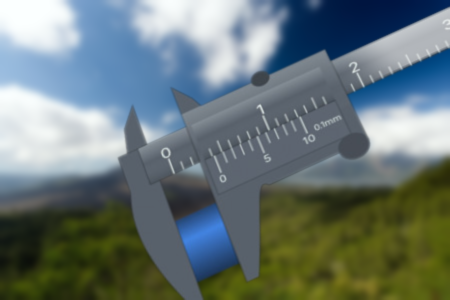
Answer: 4.2
